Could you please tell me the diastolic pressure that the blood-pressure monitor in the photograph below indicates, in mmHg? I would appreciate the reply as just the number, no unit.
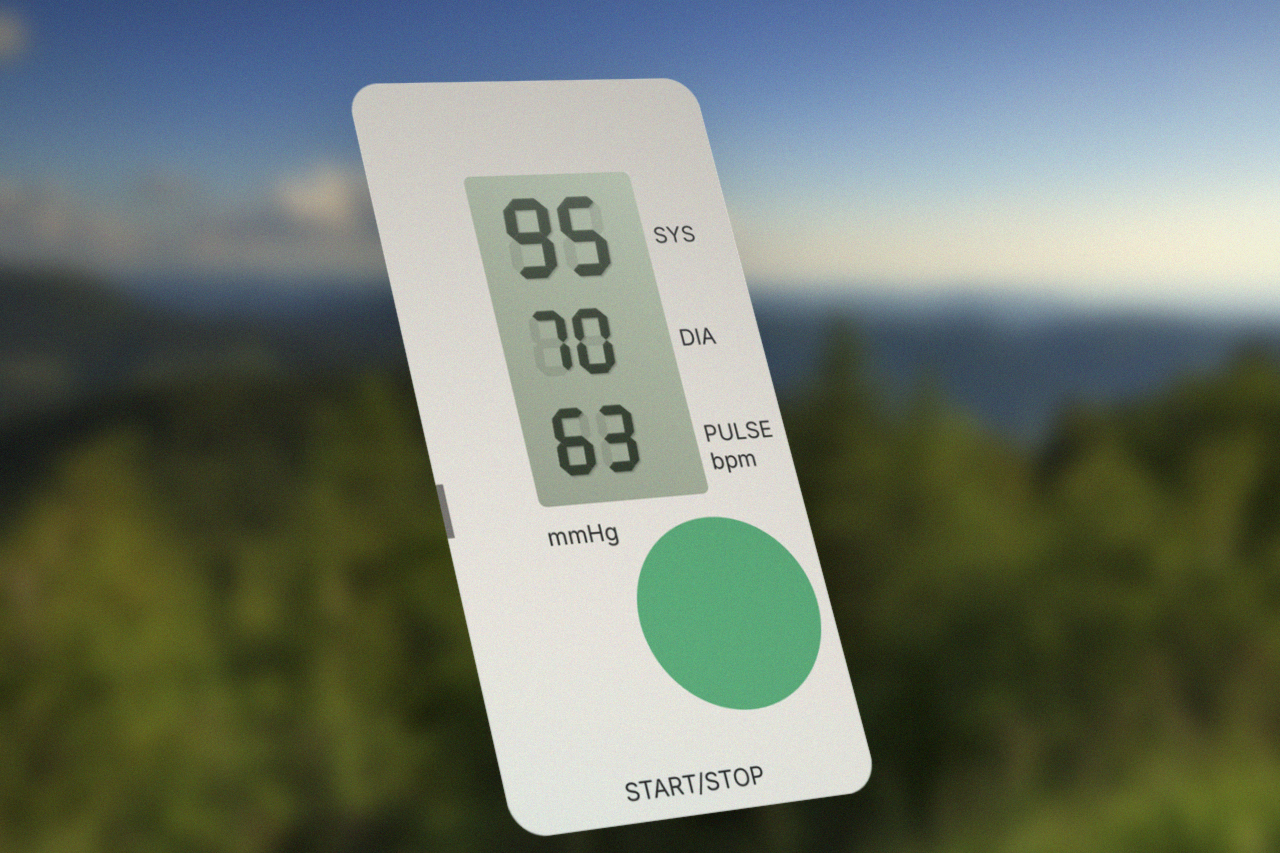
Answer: 70
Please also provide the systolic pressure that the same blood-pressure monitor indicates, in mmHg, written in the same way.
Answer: 95
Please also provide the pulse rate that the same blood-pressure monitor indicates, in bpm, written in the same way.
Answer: 63
